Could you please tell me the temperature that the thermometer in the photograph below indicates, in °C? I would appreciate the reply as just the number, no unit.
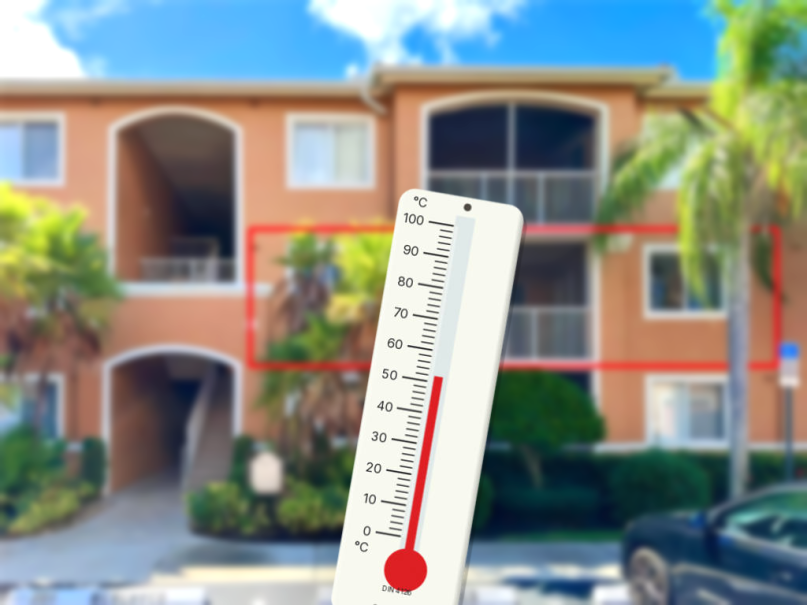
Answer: 52
